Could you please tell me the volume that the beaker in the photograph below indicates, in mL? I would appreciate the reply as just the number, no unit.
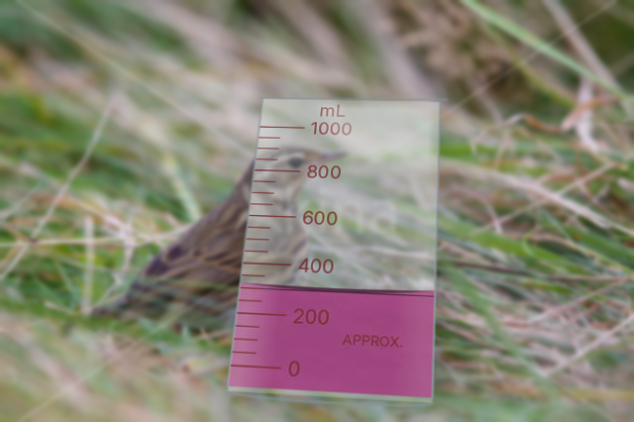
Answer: 300
